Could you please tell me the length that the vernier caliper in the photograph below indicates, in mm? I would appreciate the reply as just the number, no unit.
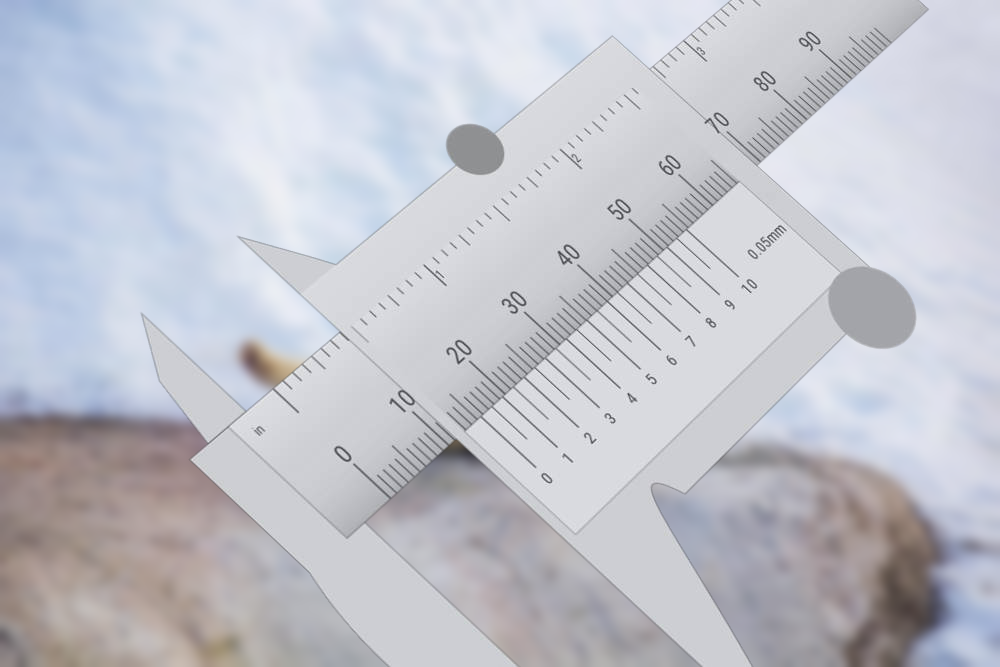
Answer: 15.6
